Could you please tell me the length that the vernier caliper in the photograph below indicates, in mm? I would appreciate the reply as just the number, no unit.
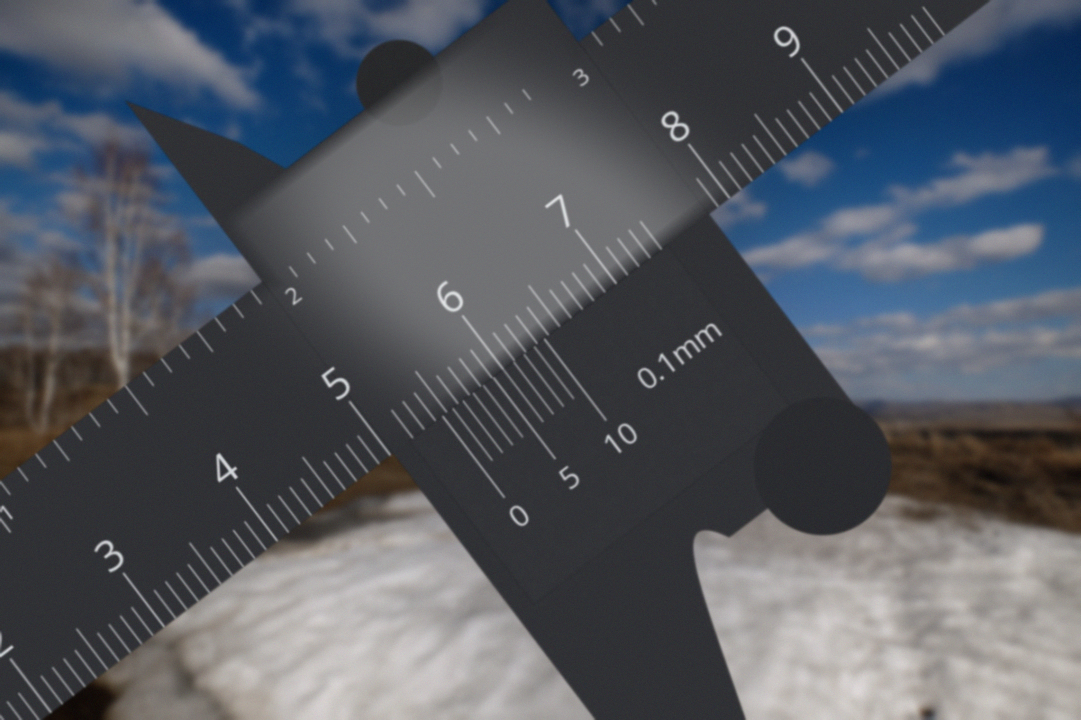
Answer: 54.6
